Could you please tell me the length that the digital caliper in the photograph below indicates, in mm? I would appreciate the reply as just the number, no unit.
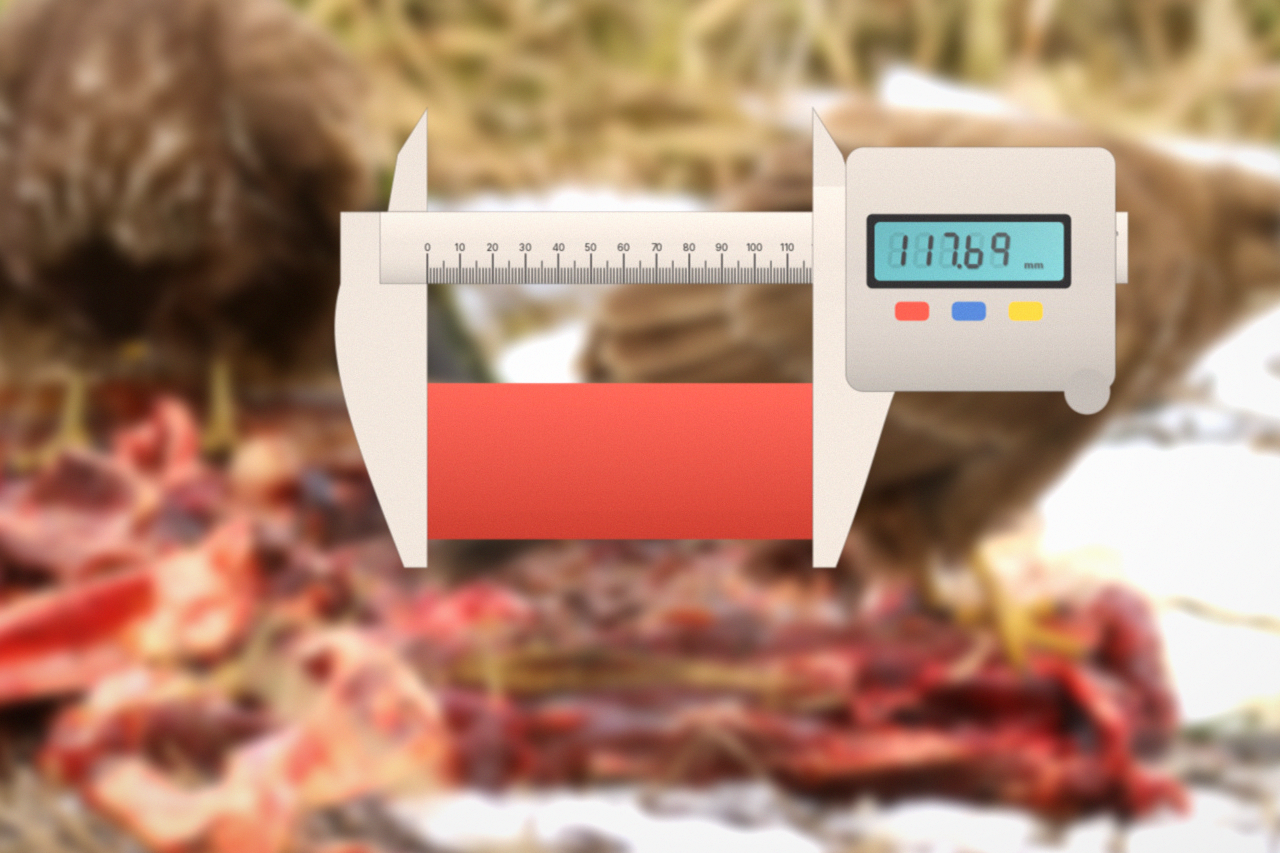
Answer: 117.69
